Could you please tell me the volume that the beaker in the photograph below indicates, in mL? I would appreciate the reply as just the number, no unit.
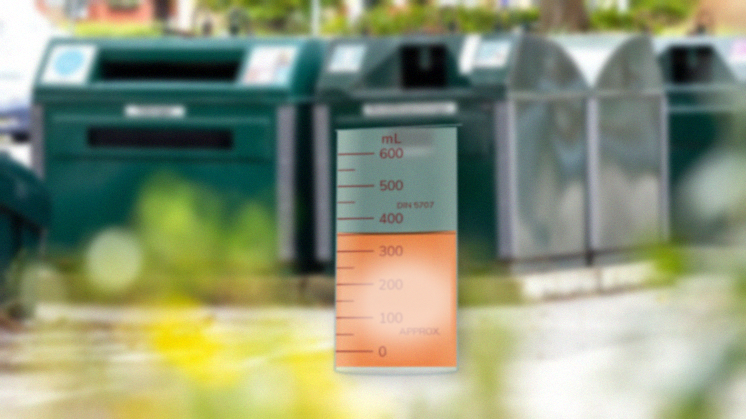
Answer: 350
